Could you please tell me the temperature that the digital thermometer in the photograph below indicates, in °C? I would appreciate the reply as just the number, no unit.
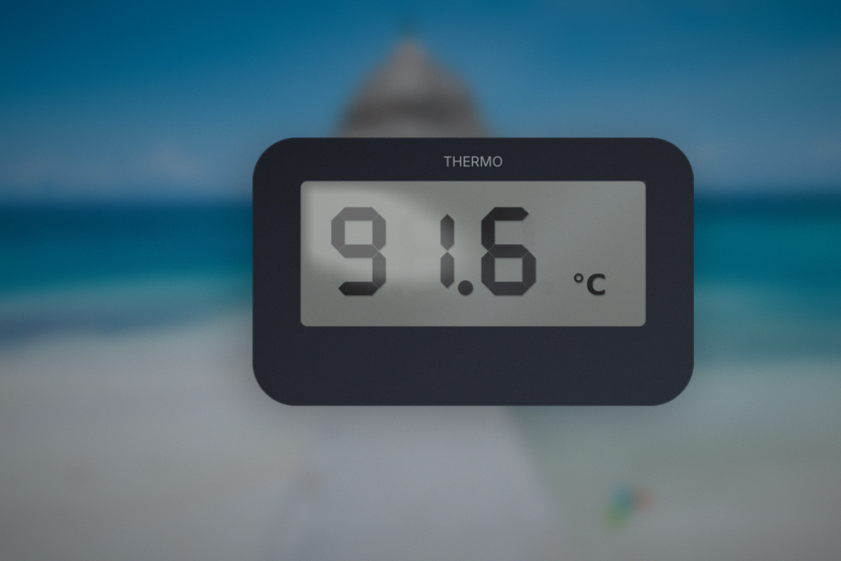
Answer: 91.6
